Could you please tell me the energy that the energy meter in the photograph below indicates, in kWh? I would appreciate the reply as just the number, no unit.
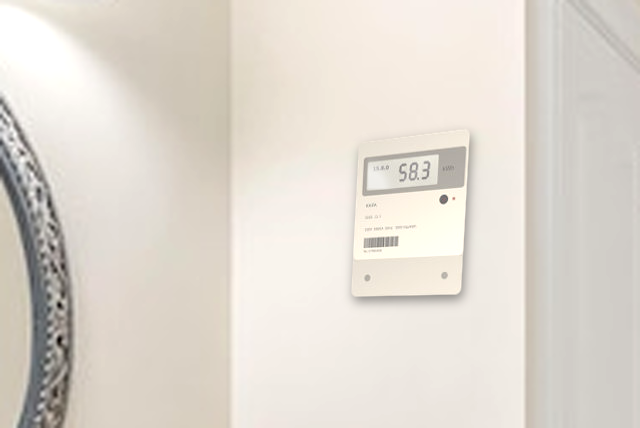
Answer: 58.3
